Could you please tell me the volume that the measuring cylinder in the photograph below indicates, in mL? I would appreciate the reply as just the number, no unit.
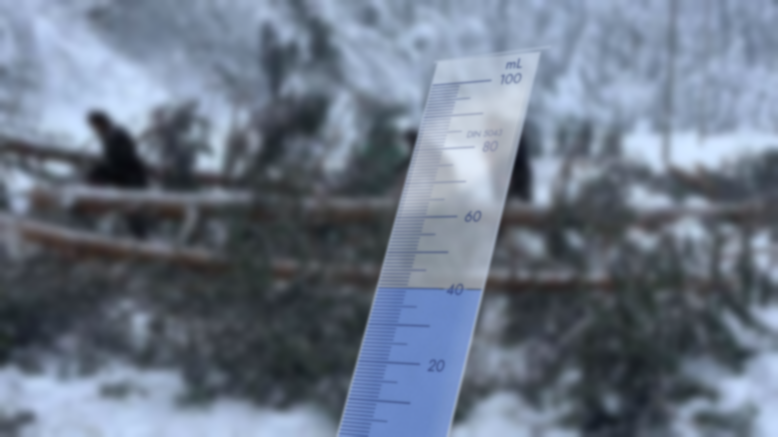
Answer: 40
